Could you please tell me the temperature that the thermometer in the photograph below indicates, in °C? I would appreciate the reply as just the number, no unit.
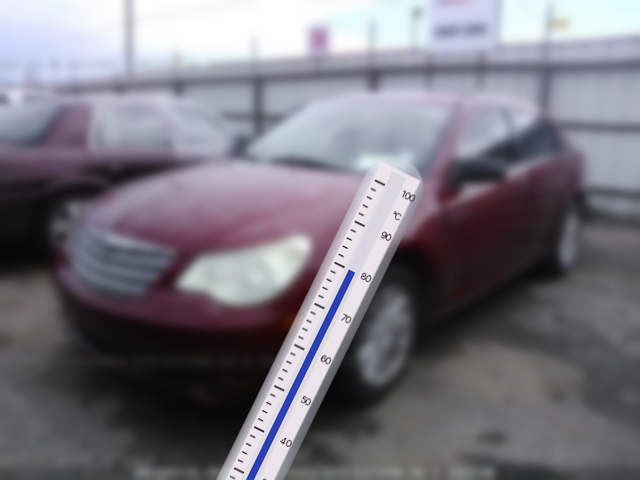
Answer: 80
